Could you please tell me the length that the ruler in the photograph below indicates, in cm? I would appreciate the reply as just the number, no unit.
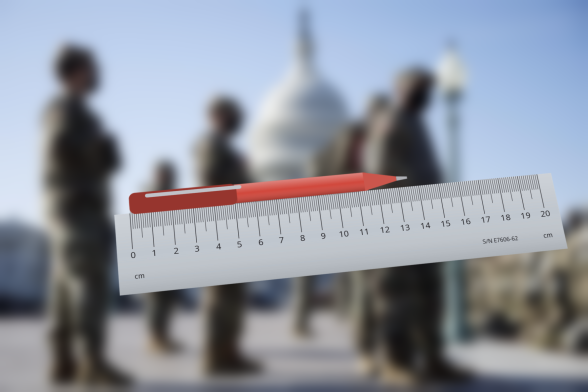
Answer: 13.5
